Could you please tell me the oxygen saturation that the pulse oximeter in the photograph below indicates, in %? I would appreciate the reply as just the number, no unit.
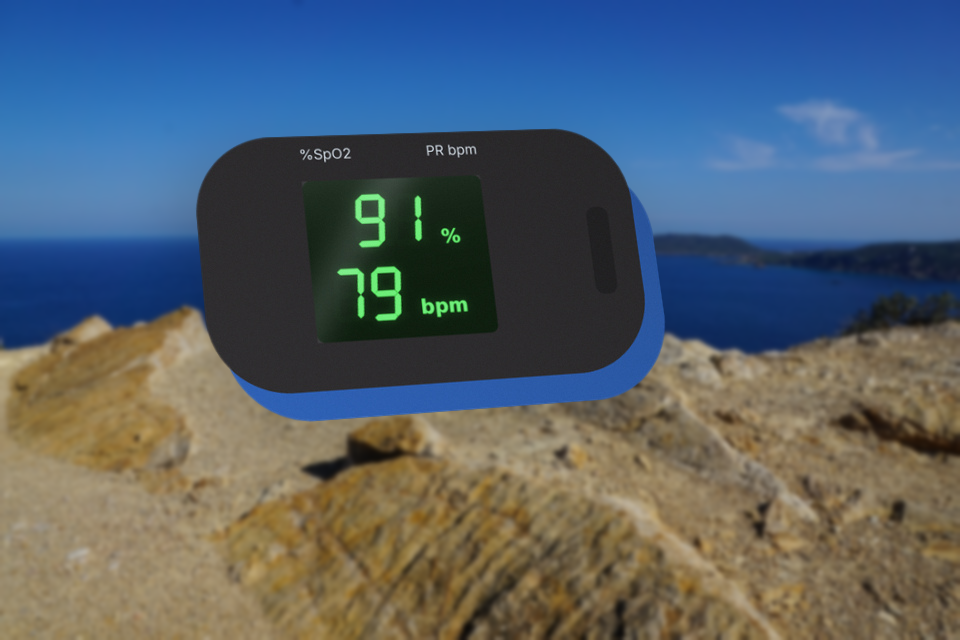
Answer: 91
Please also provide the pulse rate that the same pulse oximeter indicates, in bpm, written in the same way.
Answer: 79
